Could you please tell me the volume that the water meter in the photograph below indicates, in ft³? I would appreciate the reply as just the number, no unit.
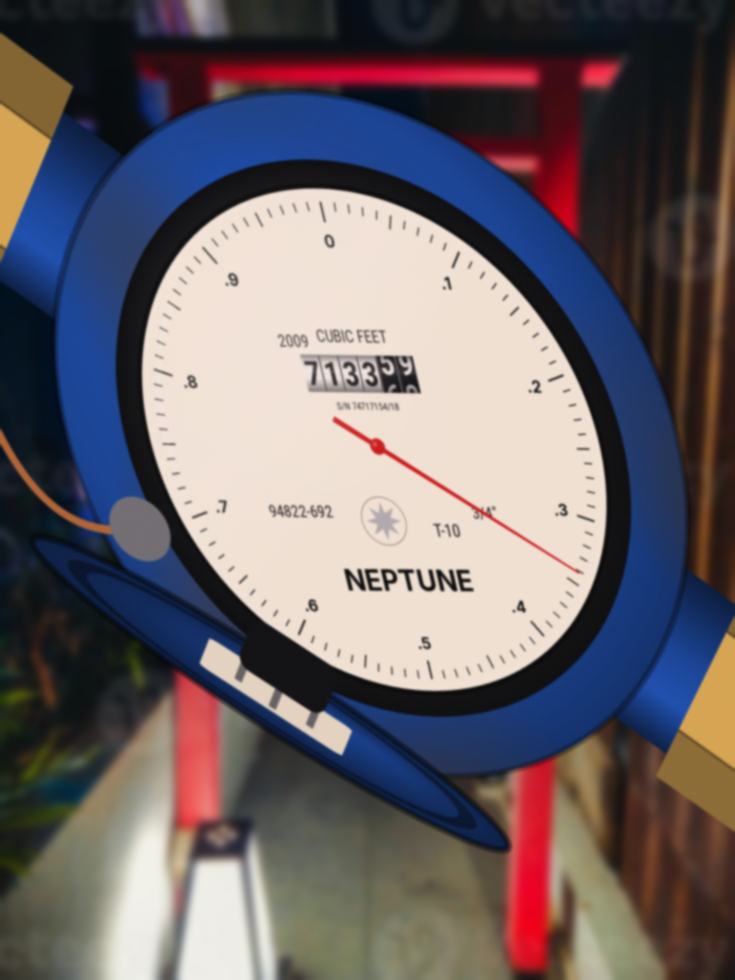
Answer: 713359.34
